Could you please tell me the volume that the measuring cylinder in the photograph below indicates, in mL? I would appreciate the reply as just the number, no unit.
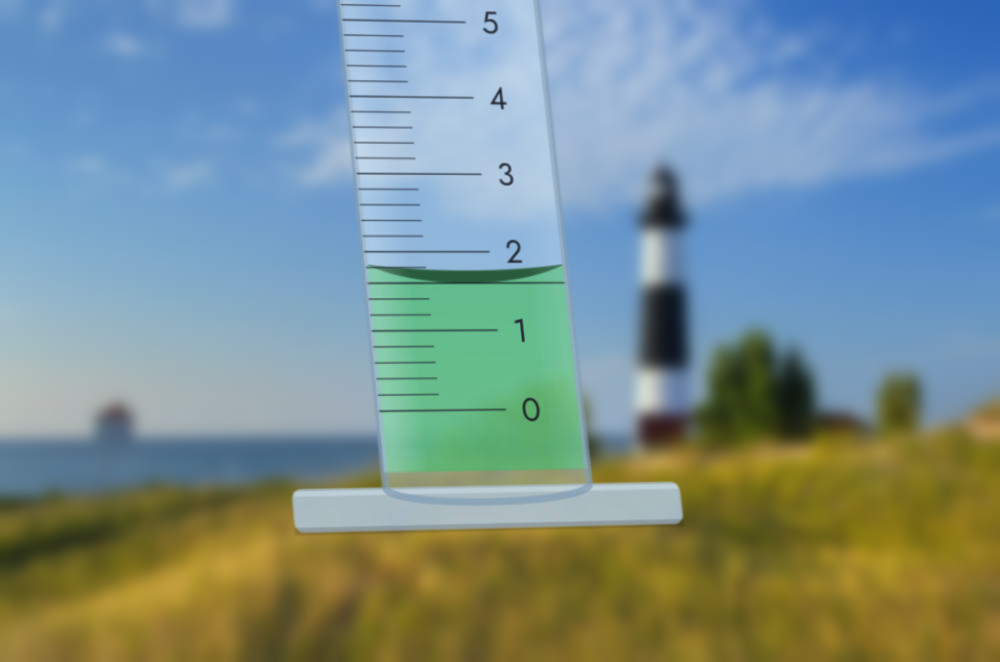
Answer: 1.6
